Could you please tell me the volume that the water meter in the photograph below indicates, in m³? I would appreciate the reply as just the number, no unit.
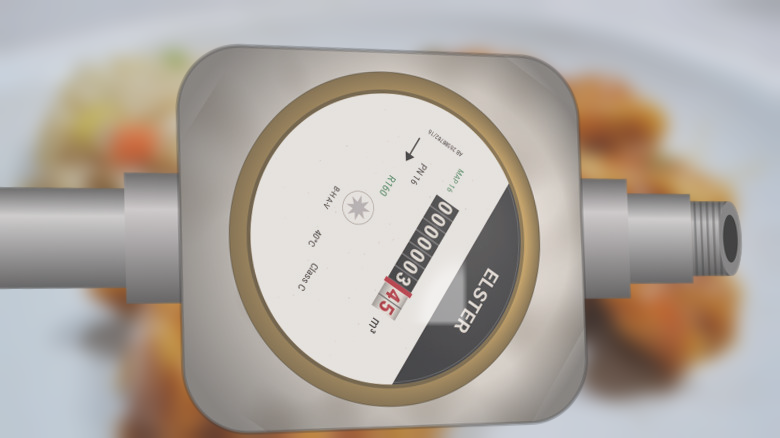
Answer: 3.45
